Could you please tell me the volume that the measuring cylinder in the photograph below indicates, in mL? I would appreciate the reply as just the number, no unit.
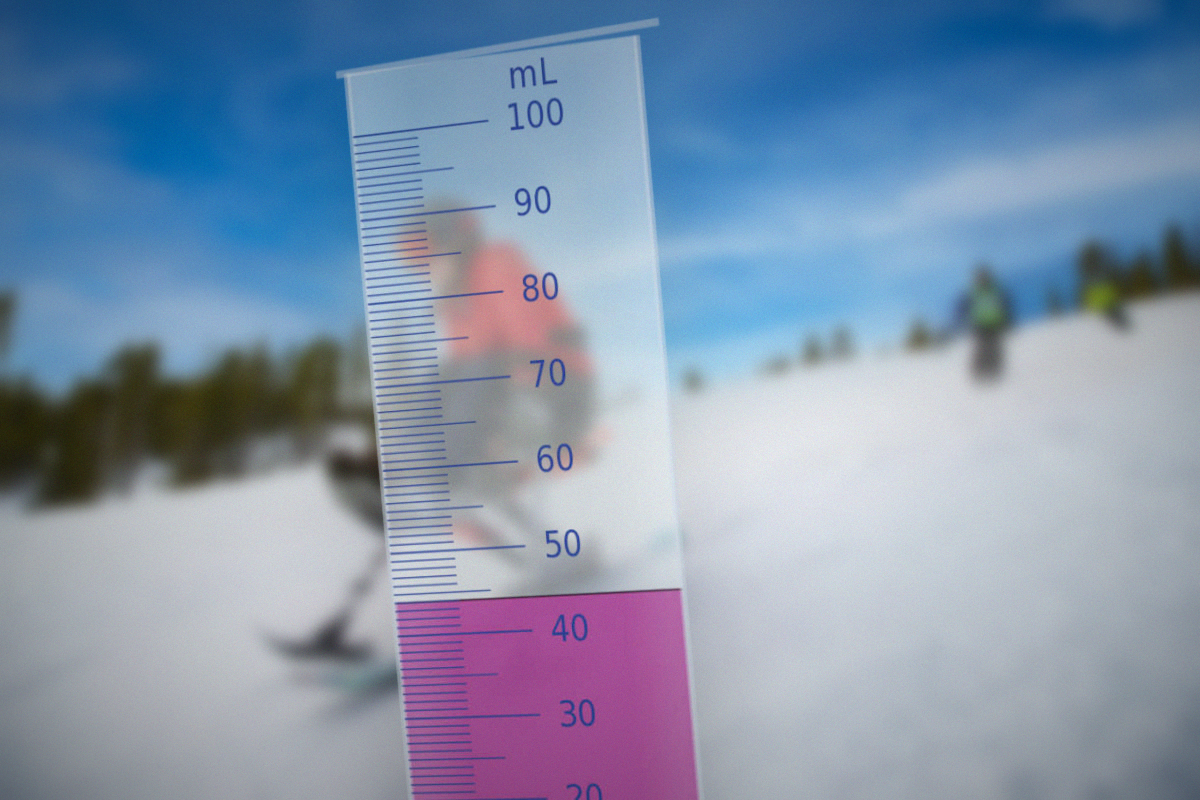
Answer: 44
